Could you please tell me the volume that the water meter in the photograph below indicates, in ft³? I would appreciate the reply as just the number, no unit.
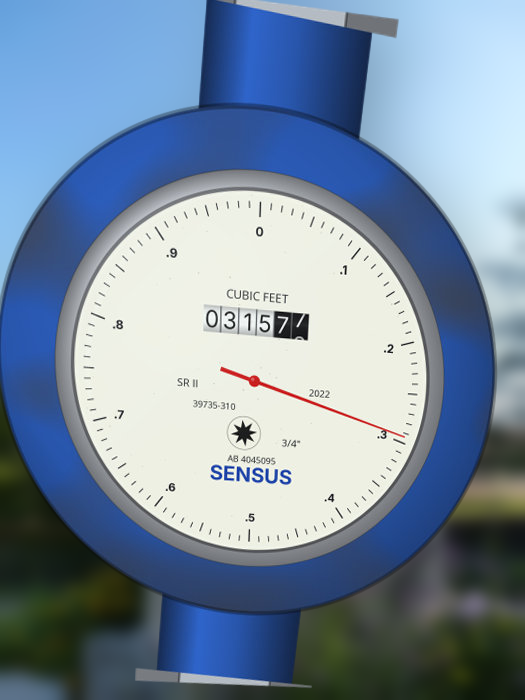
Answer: 31577.29
